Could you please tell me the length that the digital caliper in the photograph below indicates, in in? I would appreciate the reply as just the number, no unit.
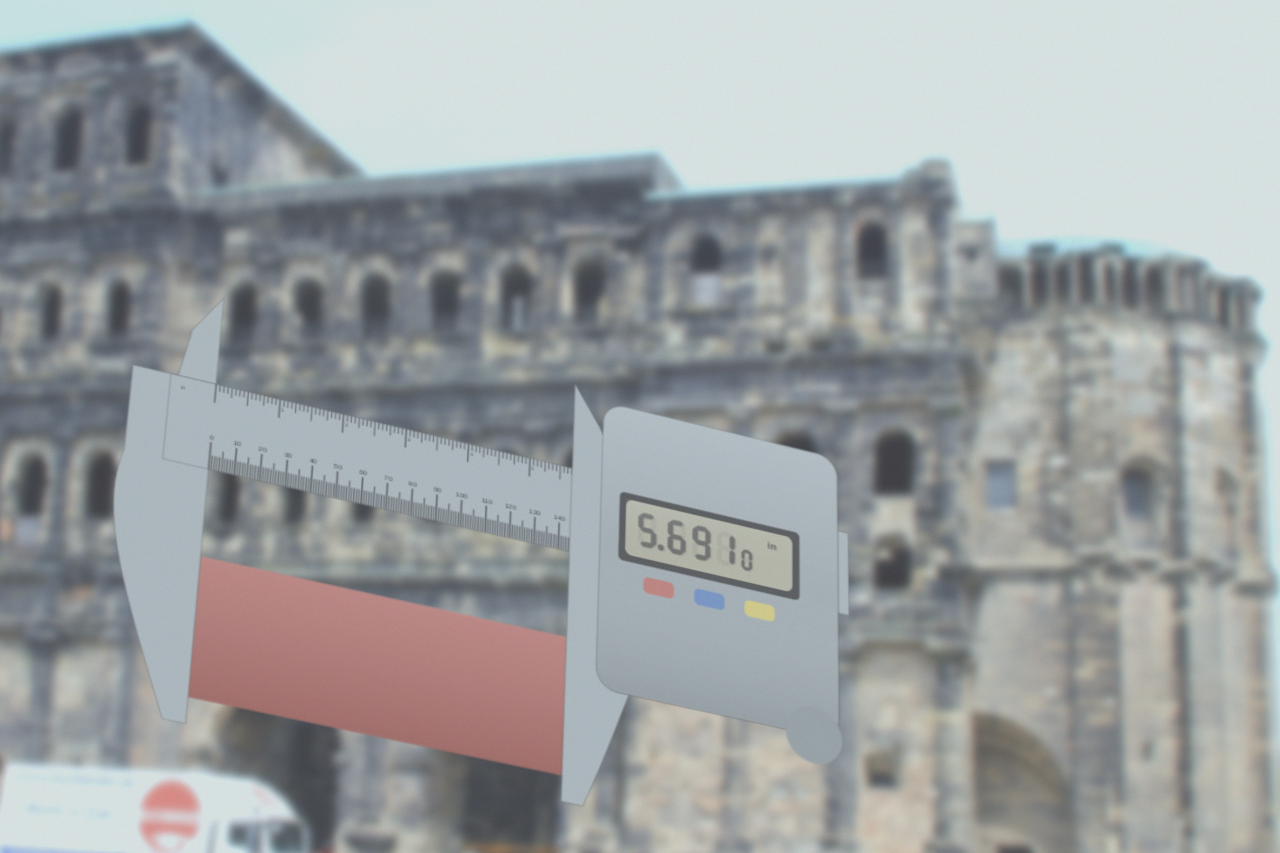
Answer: 5.6910
